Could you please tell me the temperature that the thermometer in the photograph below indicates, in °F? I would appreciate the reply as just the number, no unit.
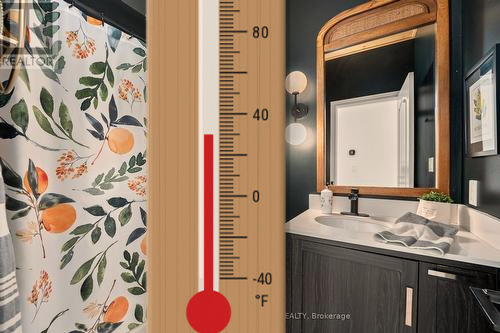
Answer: 30
